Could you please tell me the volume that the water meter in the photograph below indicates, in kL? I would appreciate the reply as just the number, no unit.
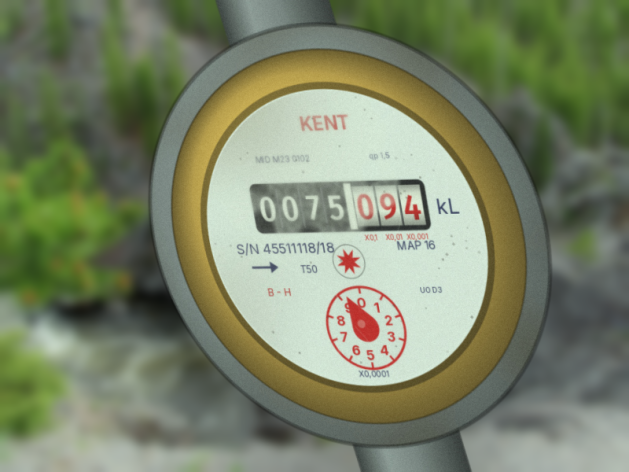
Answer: 75.0939
